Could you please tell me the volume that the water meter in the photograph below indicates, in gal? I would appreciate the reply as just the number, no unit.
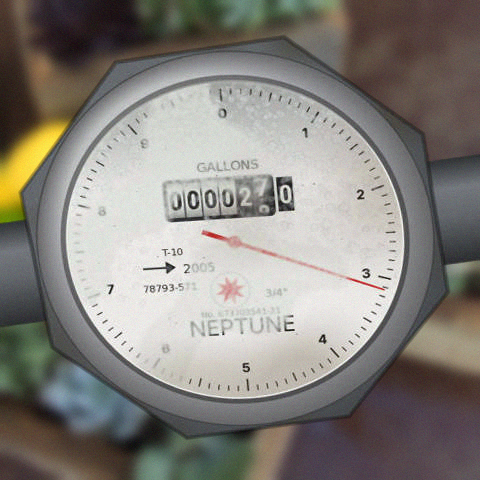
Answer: 273.1
